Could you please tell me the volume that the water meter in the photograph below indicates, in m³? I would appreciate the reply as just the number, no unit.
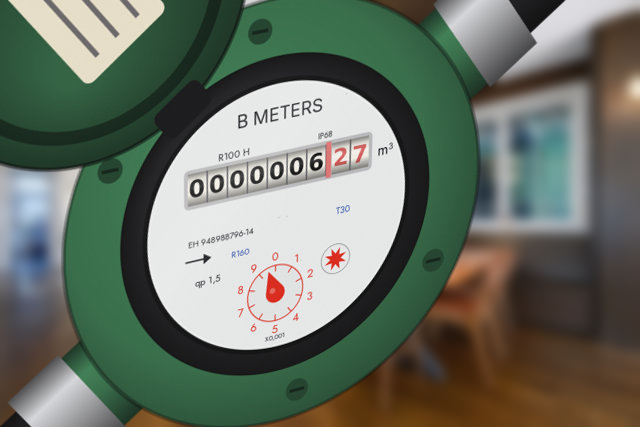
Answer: 6.269
